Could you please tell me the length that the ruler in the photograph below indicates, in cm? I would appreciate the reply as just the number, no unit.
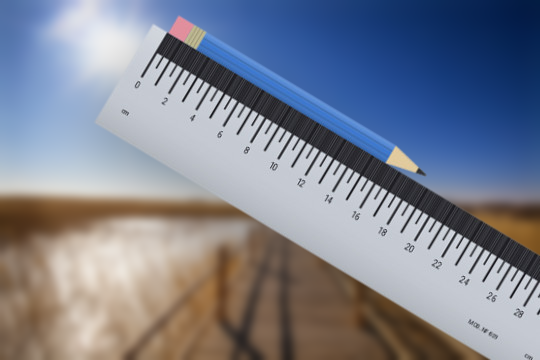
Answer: 18.5
